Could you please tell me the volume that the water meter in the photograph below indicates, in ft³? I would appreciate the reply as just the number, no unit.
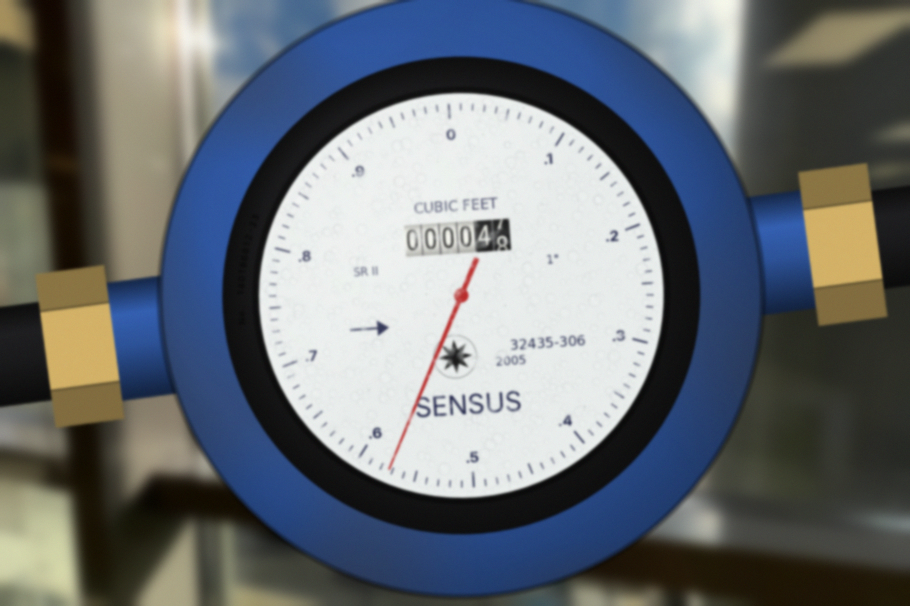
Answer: 47.57
